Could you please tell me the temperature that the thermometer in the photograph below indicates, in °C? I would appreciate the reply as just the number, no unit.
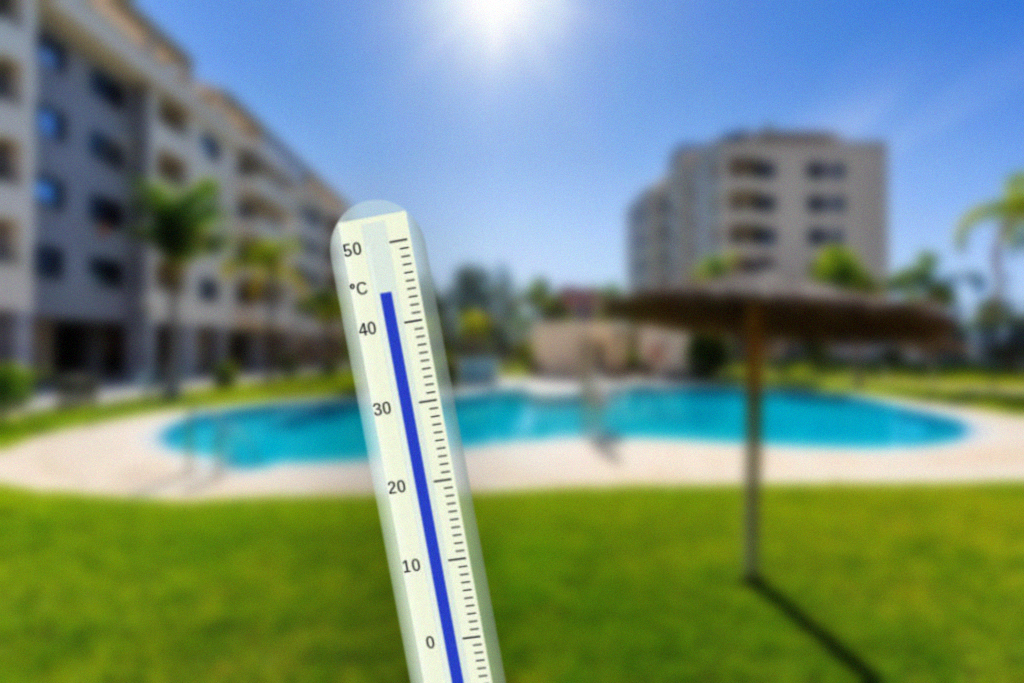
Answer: 44
